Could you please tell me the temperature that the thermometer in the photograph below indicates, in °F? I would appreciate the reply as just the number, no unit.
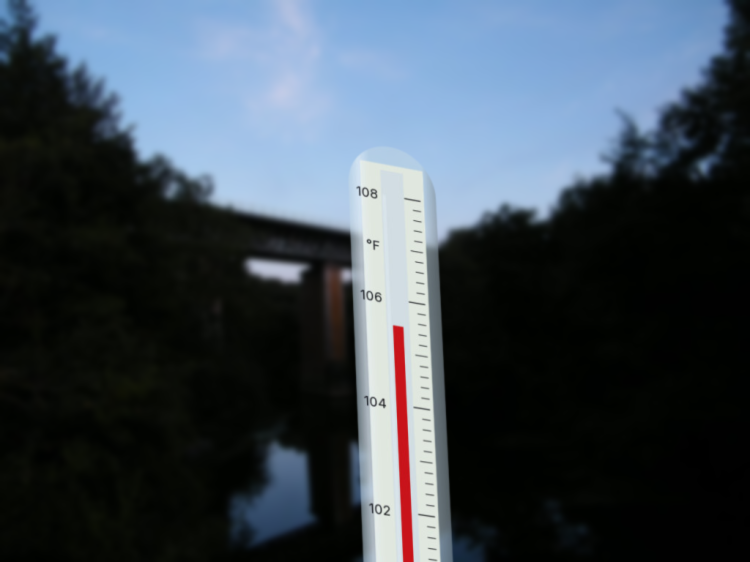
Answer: 105.5
